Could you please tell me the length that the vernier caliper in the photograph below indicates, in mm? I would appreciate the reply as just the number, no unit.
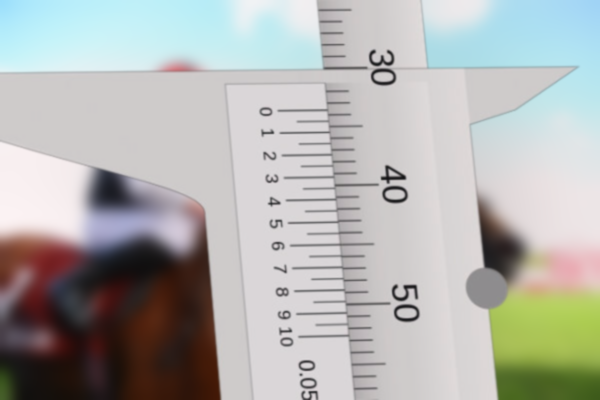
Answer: 33.6
